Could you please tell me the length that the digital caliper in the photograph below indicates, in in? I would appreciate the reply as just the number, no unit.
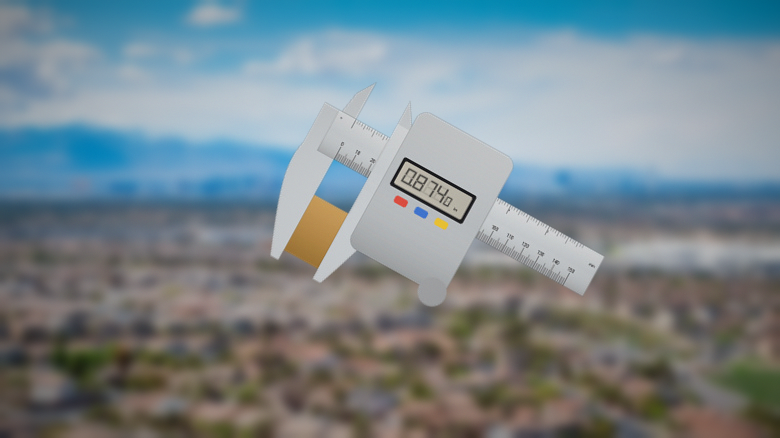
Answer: 0.8740
